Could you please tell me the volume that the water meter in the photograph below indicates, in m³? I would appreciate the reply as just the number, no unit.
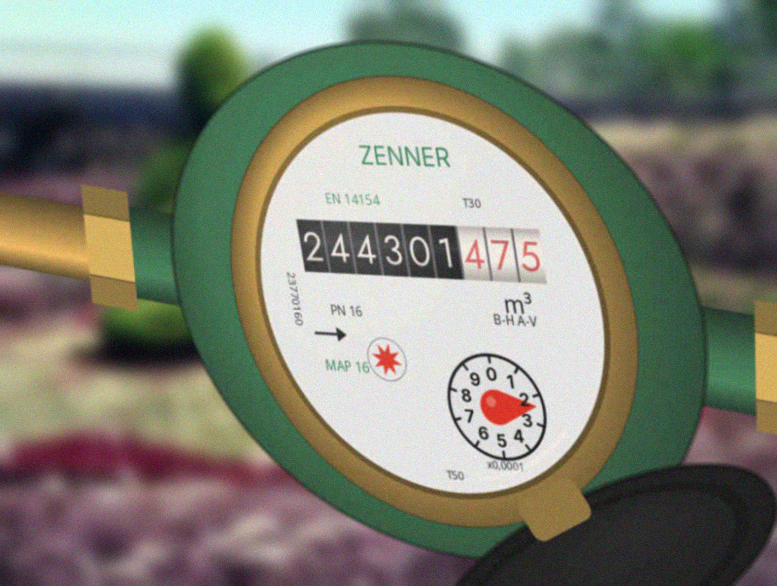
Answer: 244301.4752
